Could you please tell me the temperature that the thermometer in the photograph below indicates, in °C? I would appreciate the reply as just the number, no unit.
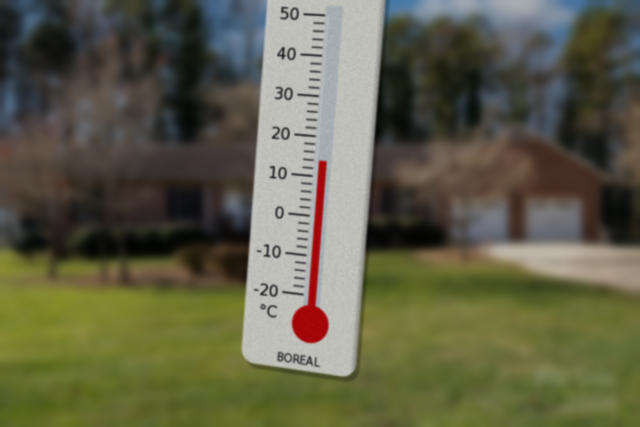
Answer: 14
